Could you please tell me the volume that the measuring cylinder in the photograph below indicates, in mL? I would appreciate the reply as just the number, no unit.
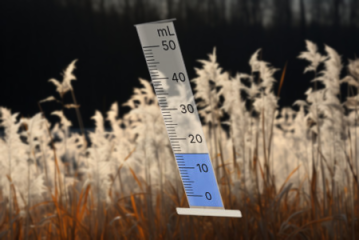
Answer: 15
